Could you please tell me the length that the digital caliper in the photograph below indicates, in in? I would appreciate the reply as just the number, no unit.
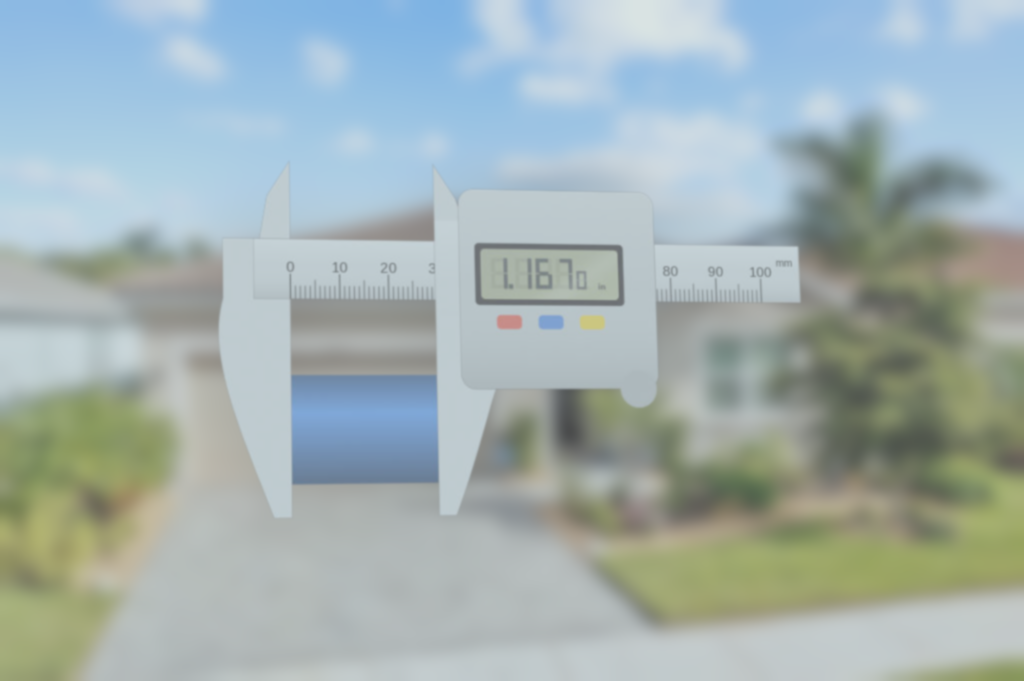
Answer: 1.1670
